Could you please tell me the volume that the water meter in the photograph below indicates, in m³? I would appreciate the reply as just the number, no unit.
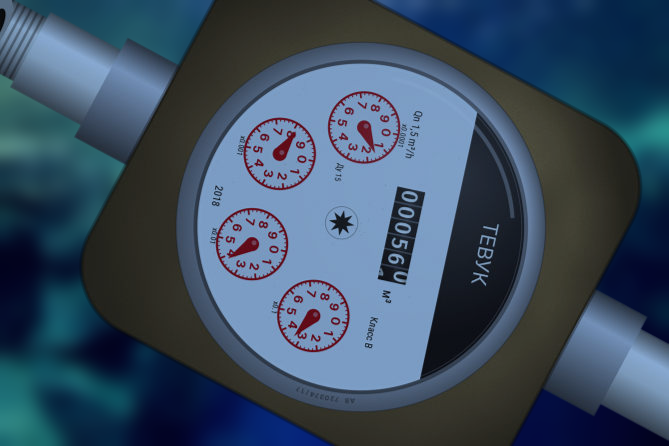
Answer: 560.3381
